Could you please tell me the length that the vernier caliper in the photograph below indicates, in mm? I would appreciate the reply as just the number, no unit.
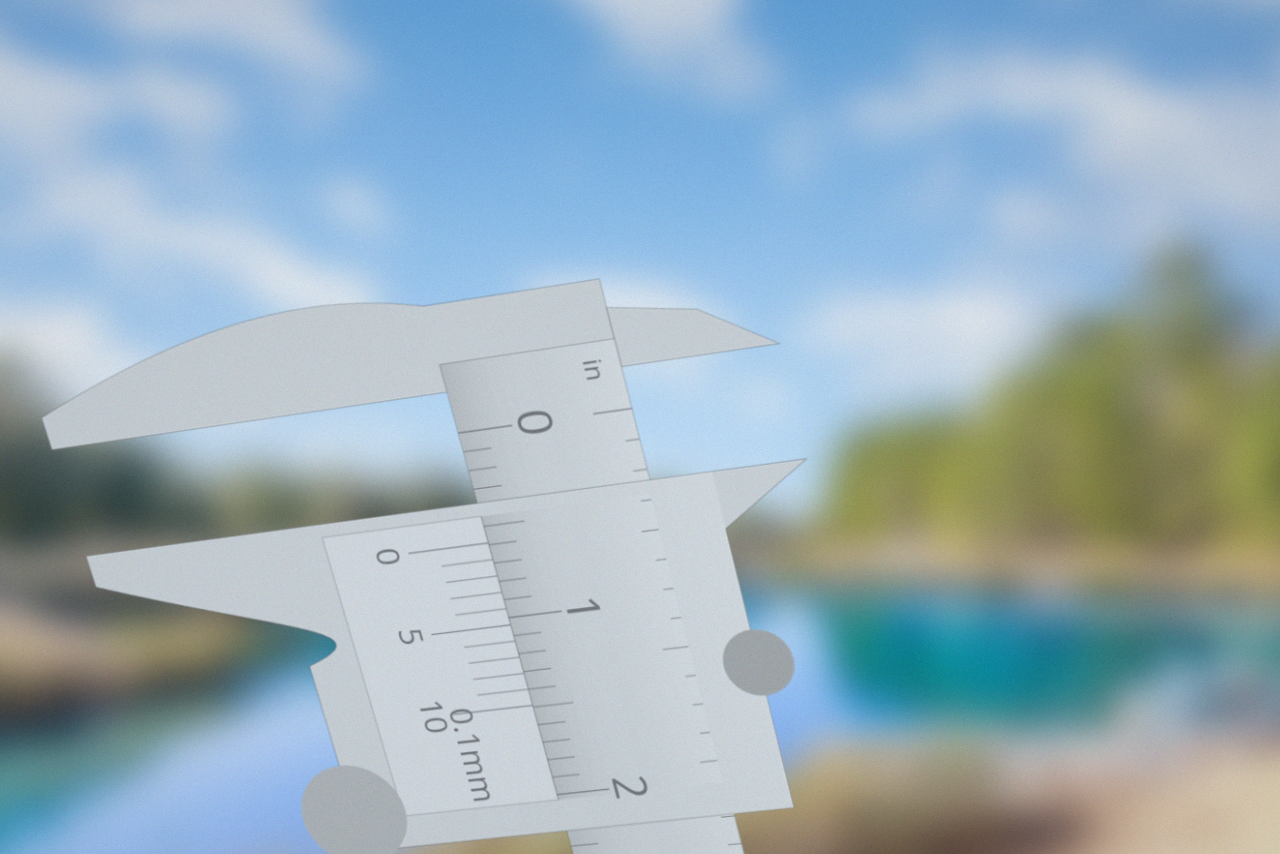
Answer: 5.9
